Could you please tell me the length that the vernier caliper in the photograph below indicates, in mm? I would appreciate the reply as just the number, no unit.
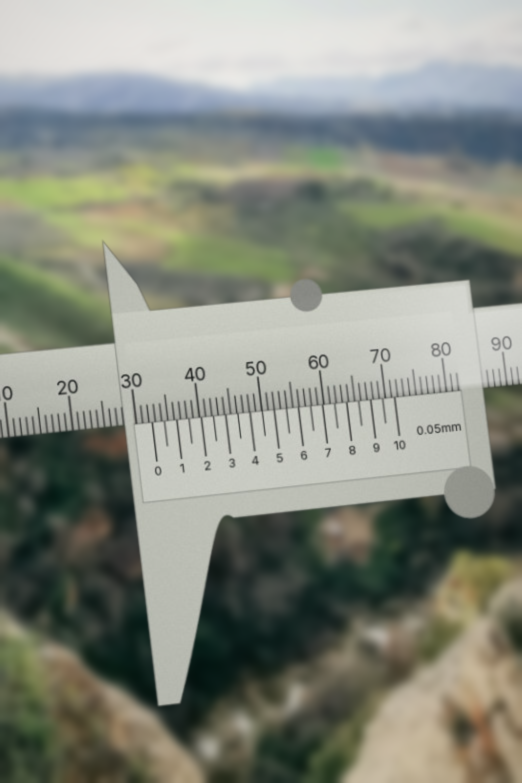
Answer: 32.5
